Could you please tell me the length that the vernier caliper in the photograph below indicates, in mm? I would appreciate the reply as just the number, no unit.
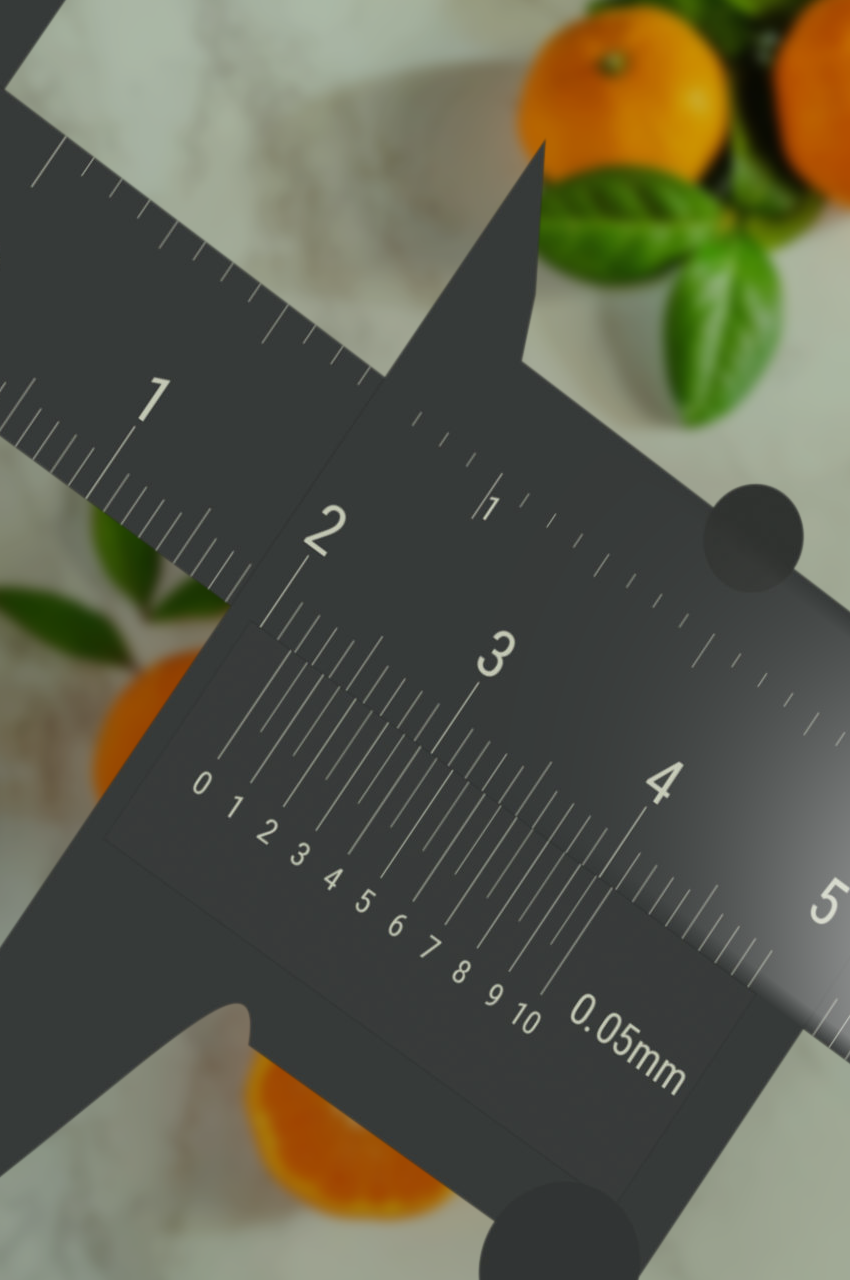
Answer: 21.8
